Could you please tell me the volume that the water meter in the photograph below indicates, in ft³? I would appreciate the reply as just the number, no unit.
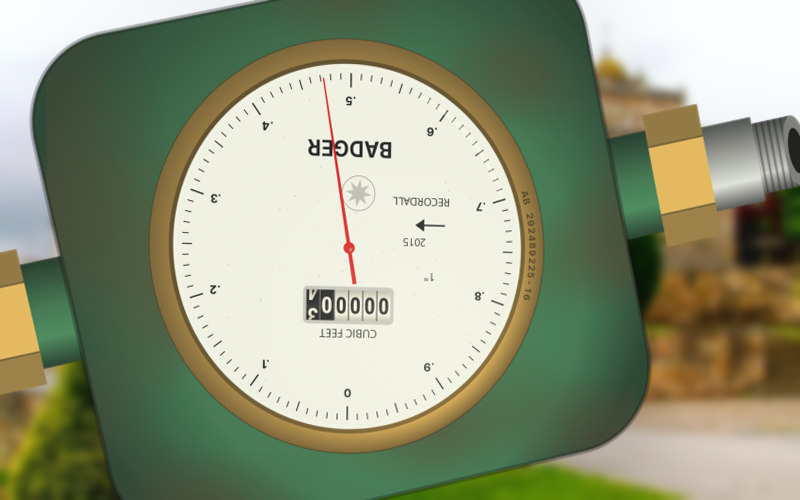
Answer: 3.47
